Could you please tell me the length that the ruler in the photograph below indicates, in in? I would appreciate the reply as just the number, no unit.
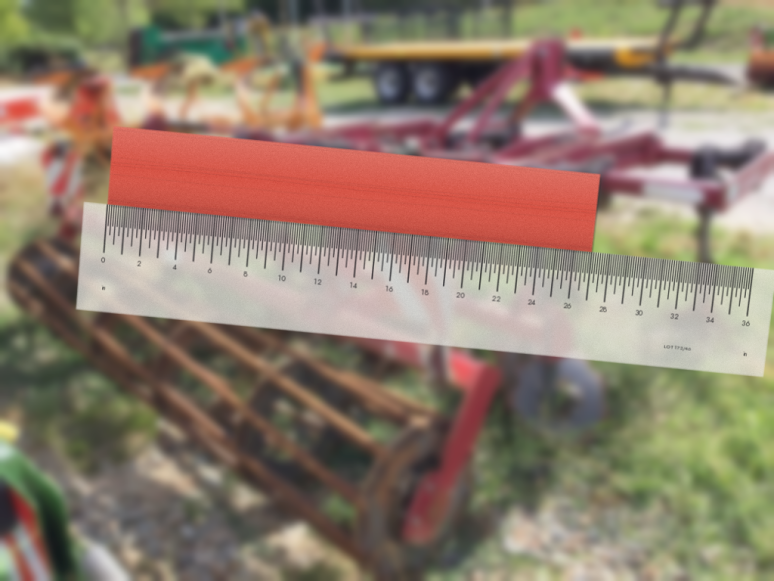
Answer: 27
